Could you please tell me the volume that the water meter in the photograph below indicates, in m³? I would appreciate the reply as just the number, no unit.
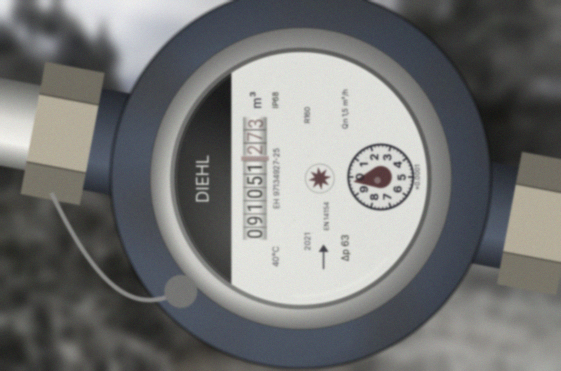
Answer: 91051.2729
